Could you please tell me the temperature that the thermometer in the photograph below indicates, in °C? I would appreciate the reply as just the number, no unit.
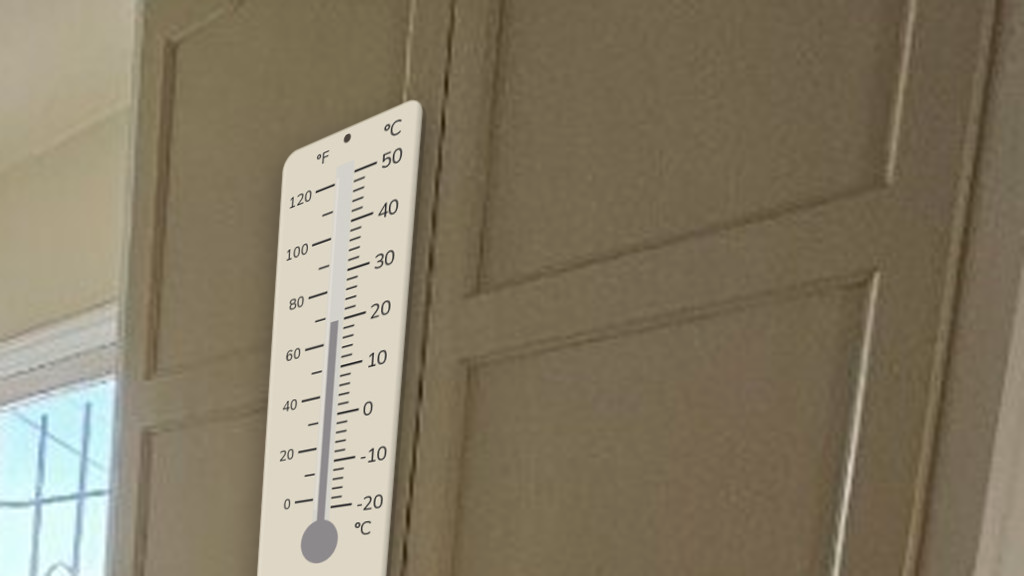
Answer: 20
